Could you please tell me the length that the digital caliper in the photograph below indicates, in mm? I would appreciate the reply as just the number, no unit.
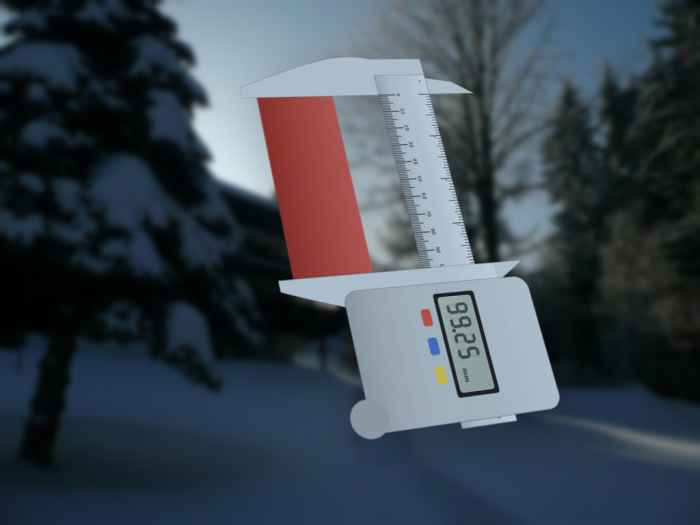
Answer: 99.25
